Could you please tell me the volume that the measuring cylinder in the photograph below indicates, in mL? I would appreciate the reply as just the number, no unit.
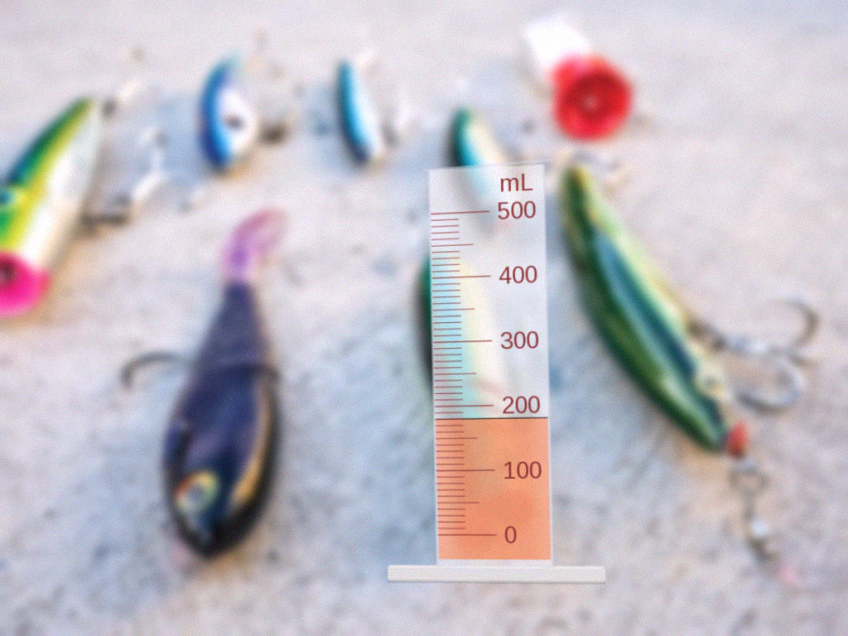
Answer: 180
